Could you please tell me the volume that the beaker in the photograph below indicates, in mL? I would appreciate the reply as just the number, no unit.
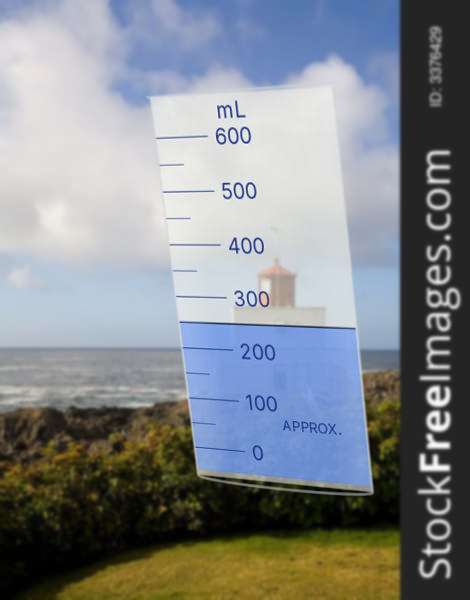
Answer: 250
